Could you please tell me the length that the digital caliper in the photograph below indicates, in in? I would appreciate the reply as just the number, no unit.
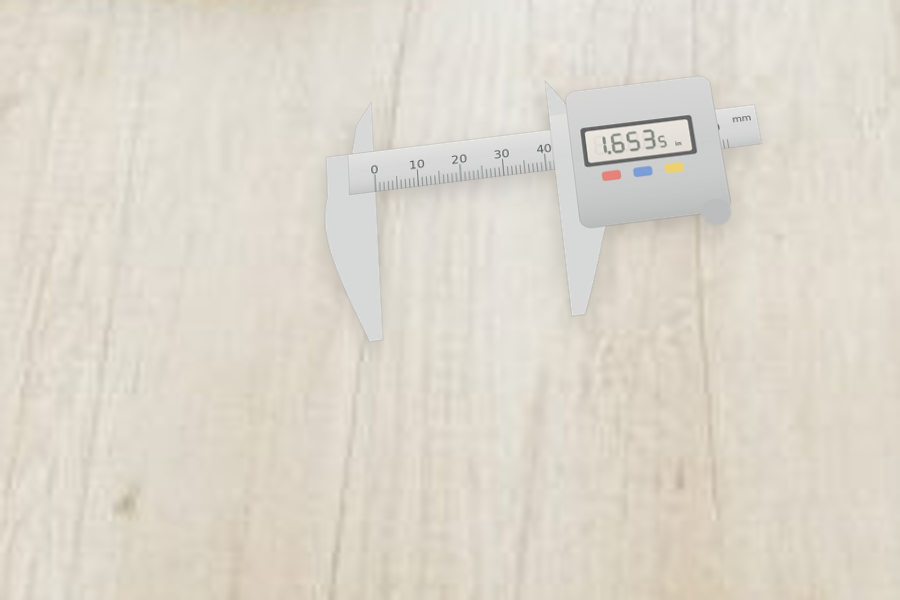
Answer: 1.6535
